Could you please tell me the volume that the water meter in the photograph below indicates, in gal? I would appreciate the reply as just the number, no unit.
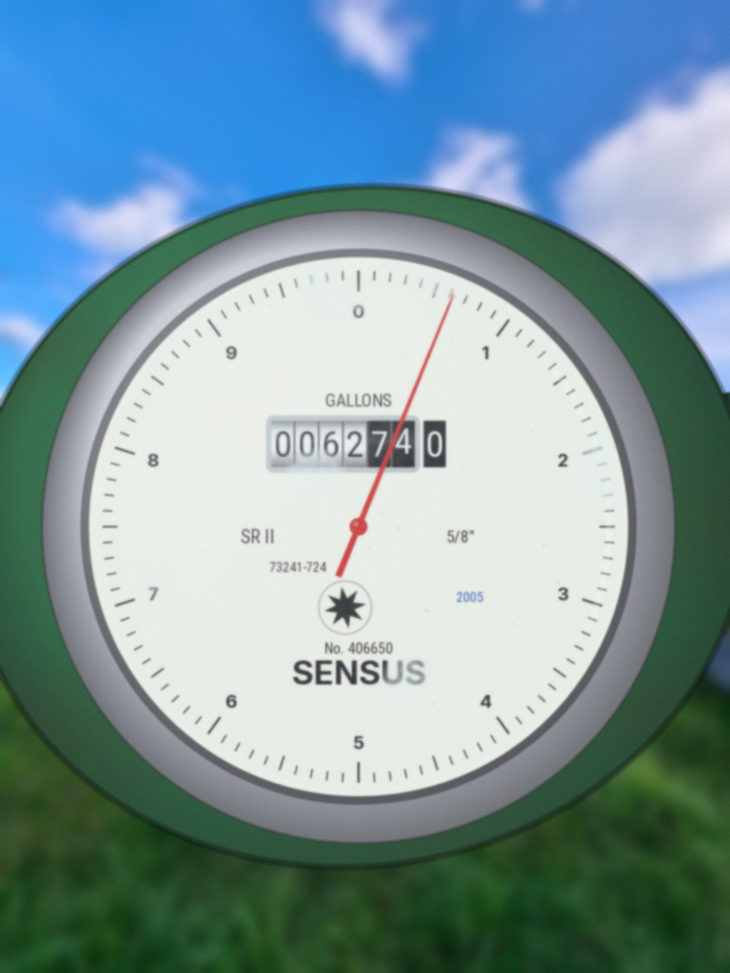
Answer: 62740.6
